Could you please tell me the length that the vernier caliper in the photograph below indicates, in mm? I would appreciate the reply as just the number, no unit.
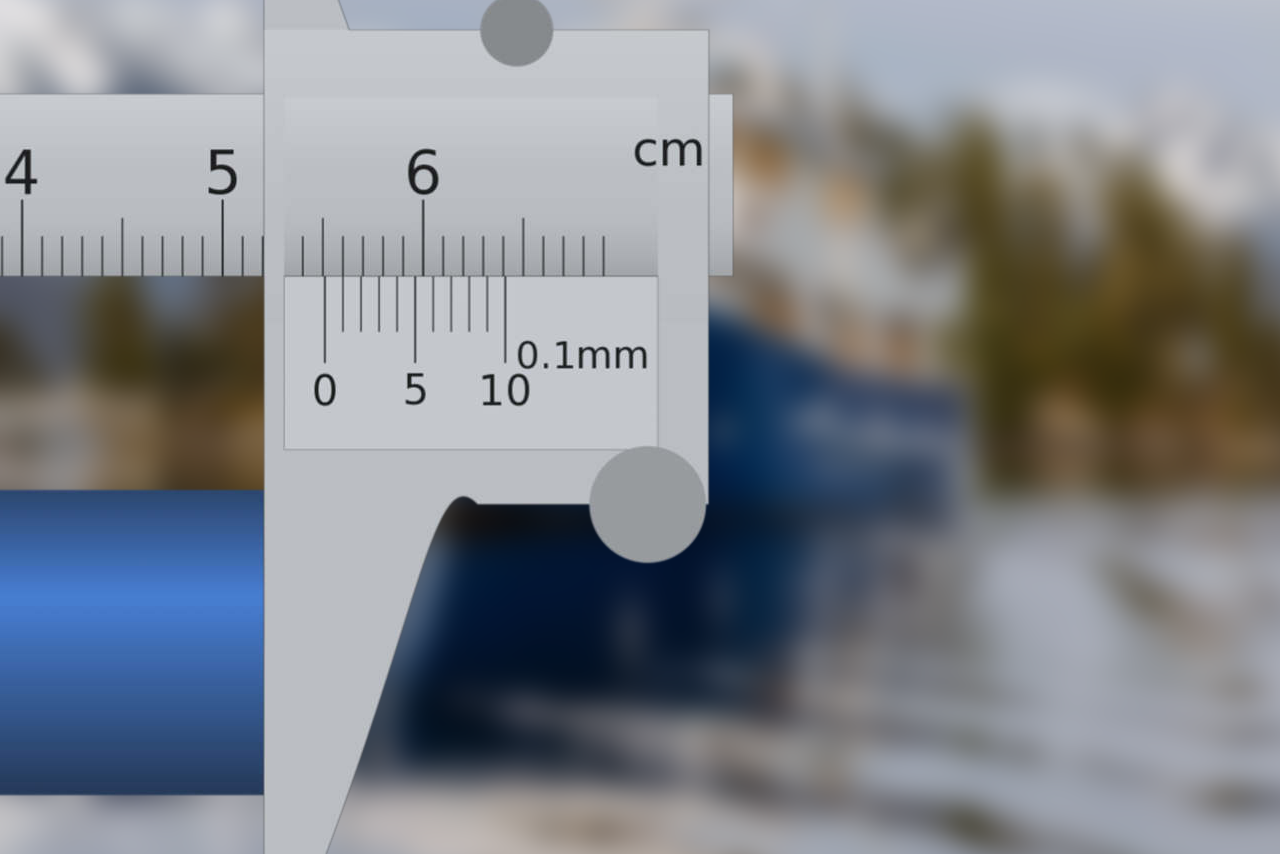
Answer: 55.1
